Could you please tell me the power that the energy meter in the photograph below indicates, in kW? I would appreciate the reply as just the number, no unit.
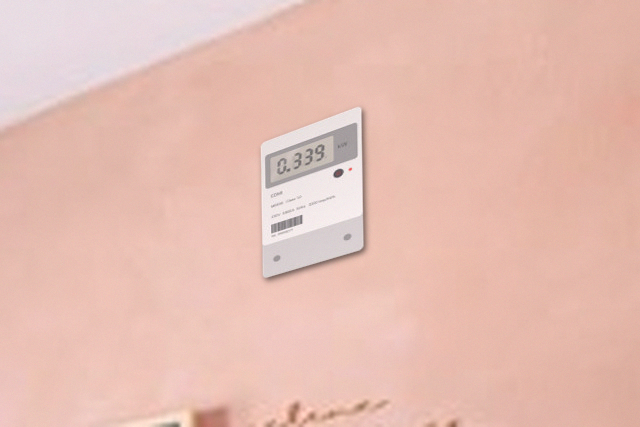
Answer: 0.339
